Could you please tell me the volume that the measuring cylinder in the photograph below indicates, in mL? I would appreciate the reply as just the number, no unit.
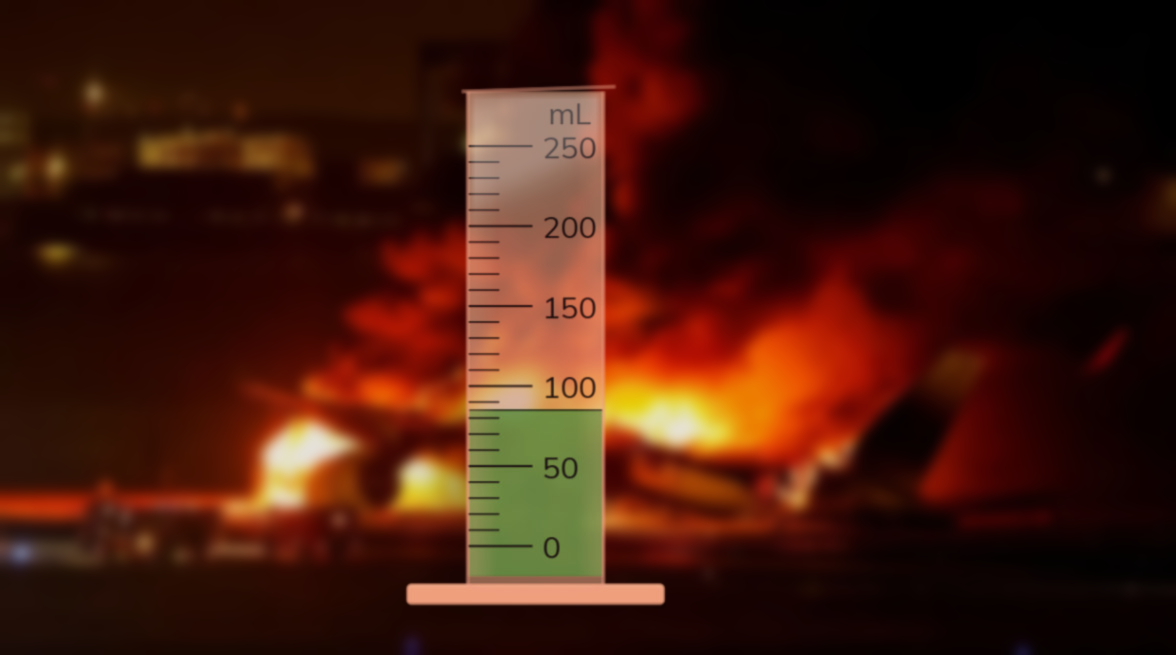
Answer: 85
